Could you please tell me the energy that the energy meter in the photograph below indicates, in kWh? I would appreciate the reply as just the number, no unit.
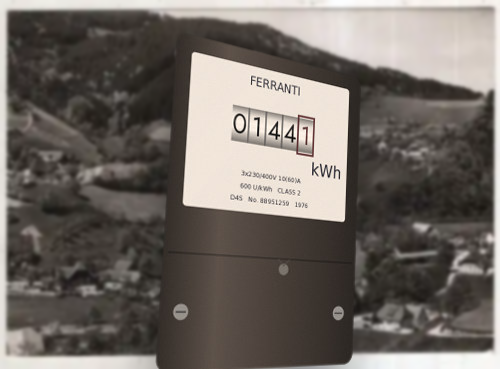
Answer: 144.1
